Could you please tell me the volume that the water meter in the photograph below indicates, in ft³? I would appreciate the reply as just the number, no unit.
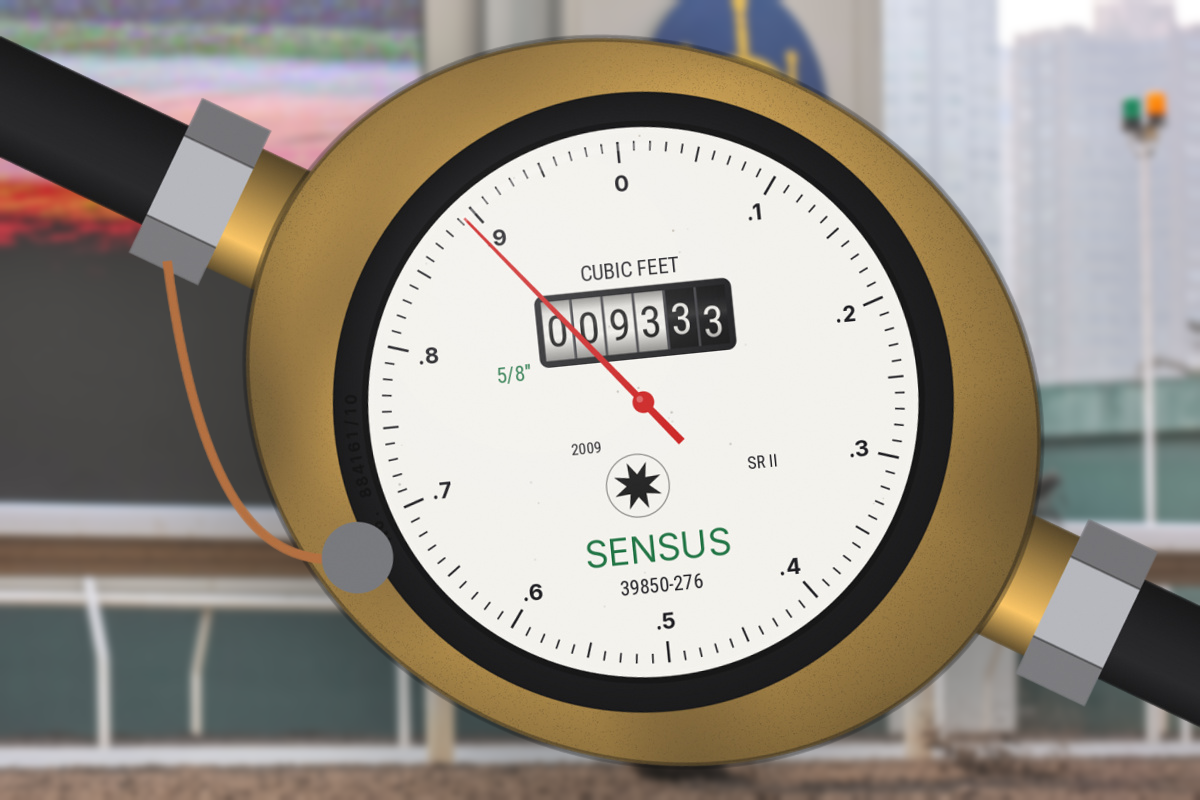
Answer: 9332.89
